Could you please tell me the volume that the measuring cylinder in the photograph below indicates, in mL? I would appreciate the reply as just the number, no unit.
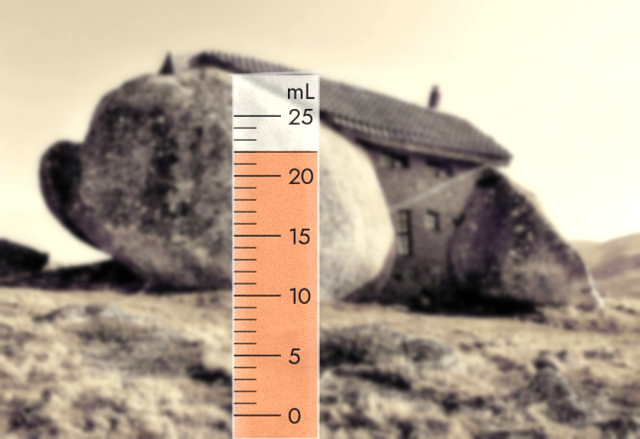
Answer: 22
